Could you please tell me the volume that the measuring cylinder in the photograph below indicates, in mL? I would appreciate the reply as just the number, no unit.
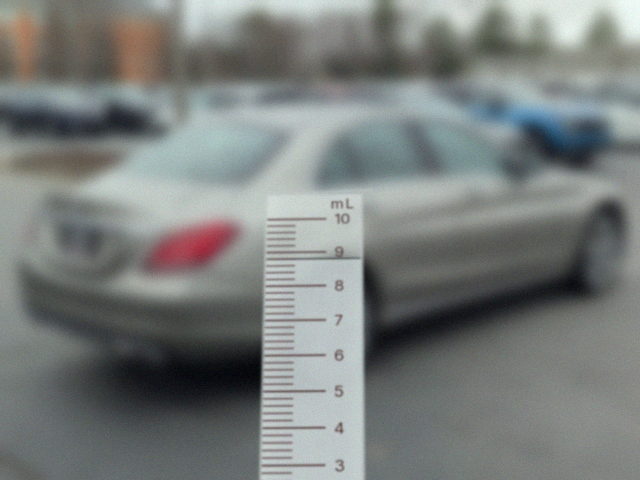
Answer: 8.8
